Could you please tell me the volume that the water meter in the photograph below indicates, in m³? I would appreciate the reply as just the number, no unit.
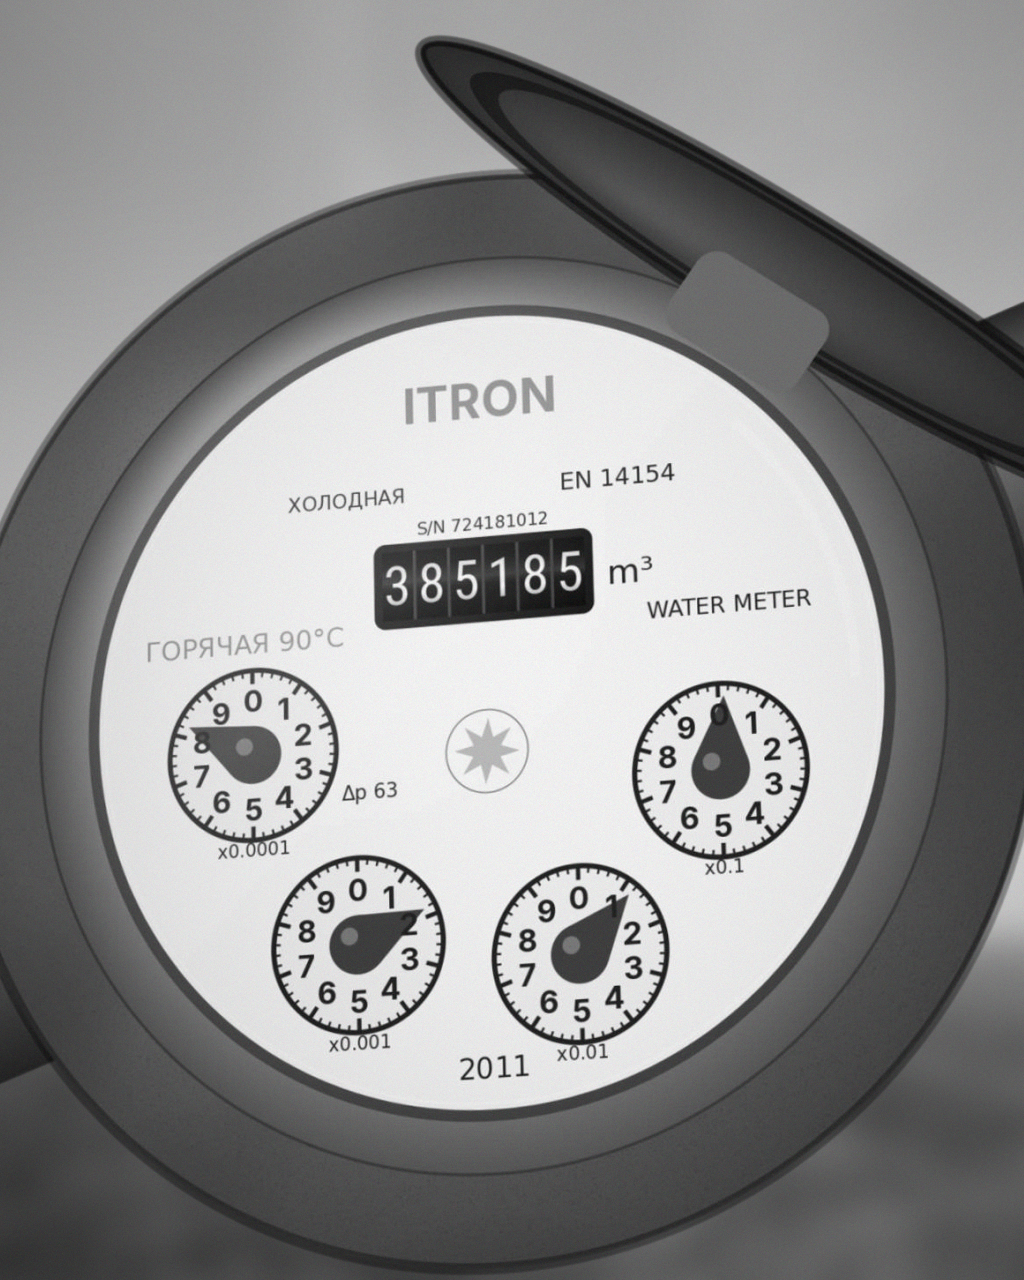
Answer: 385185.0118
